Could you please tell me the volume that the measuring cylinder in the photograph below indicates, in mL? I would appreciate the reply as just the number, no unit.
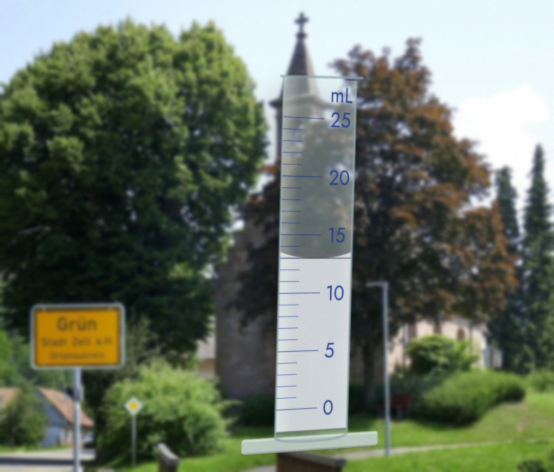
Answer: 13
